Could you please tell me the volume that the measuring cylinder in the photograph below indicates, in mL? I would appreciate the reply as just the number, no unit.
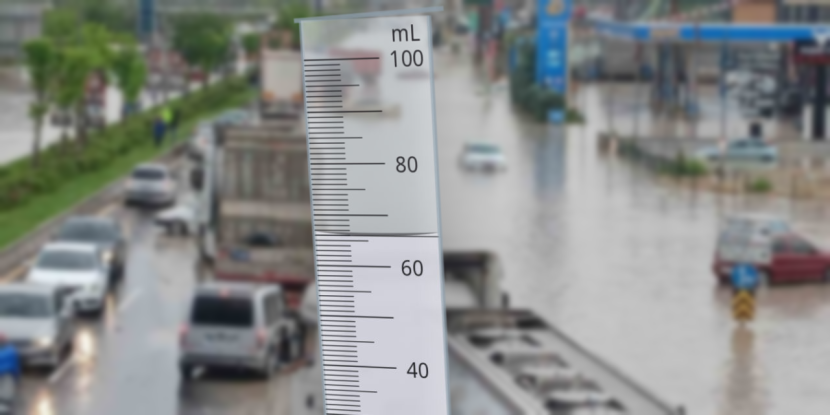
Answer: 66
